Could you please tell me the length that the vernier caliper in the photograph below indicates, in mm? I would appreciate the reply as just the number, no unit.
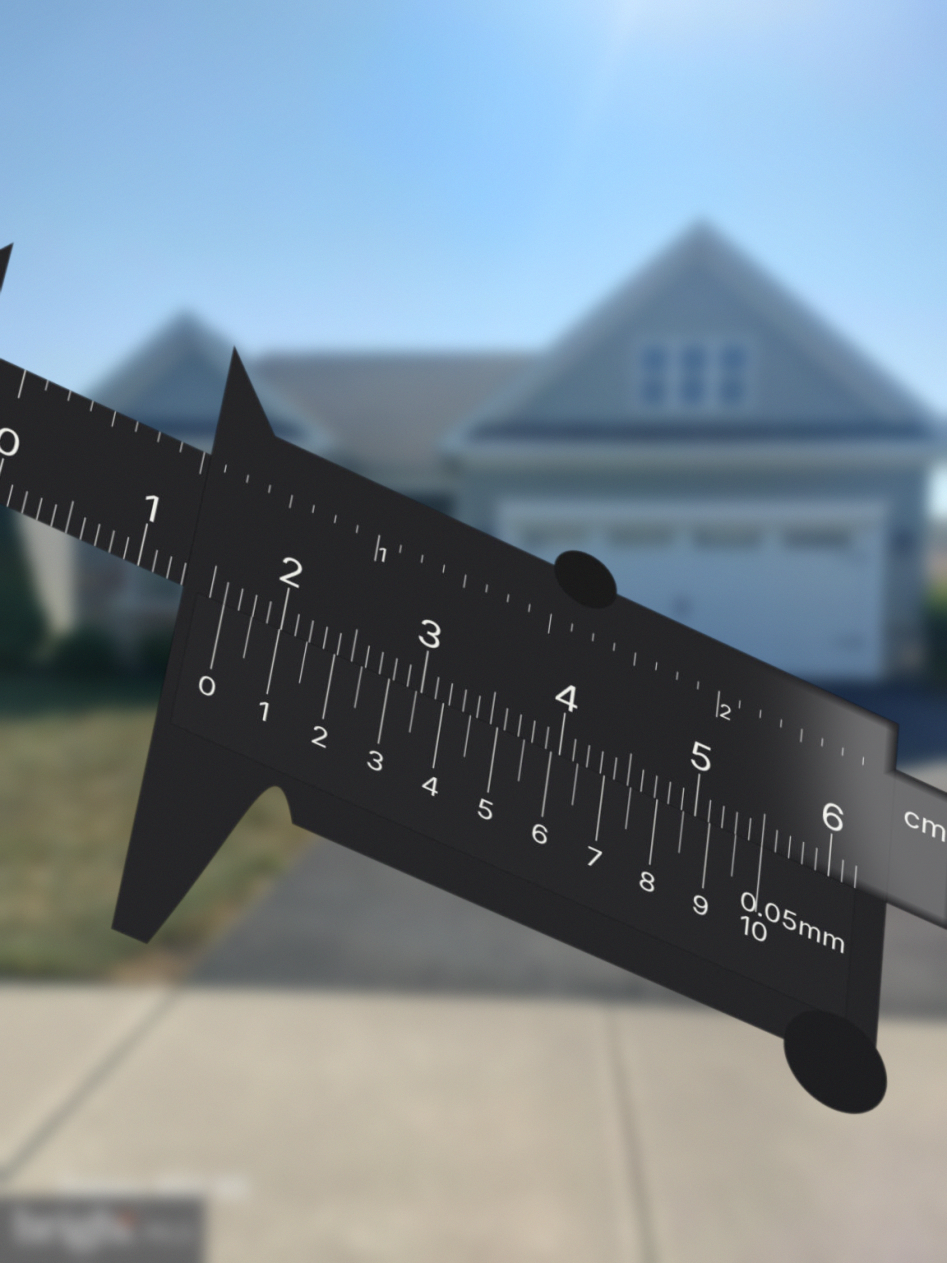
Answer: 16.0
